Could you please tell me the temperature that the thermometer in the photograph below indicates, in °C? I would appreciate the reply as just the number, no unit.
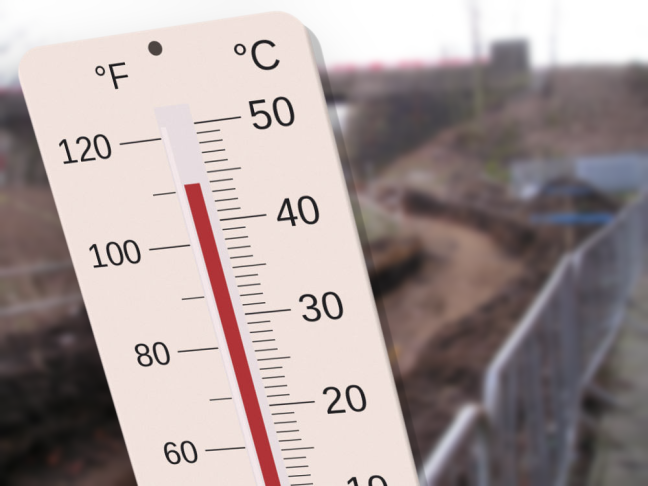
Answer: 44
